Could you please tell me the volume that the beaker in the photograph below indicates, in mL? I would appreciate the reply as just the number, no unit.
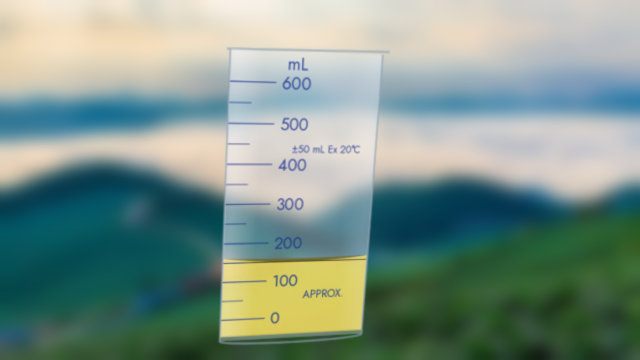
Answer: 150
